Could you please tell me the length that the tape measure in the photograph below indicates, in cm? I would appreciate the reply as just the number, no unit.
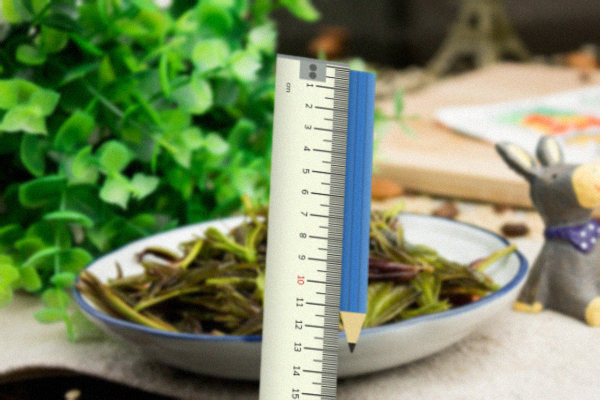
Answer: 13
